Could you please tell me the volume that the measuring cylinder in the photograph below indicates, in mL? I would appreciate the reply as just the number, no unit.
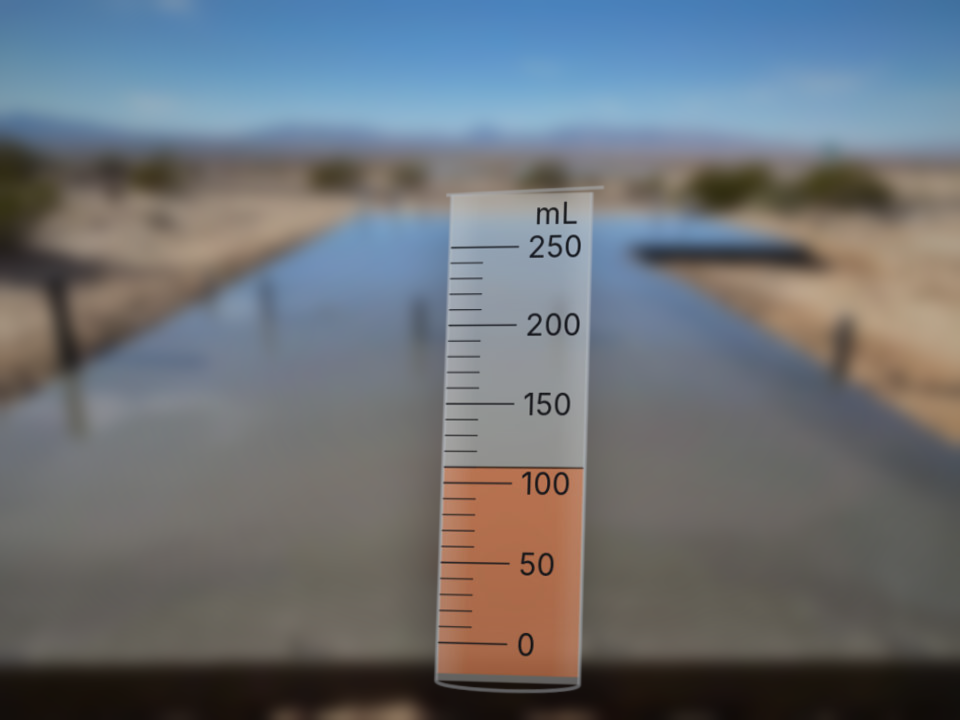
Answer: 110
